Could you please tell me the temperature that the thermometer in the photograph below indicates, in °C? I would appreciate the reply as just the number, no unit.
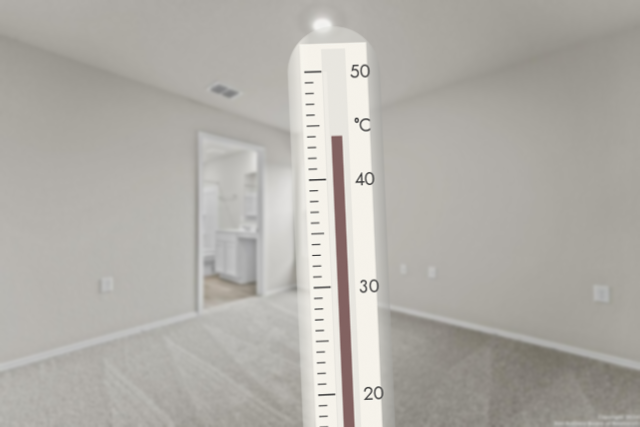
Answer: 44
